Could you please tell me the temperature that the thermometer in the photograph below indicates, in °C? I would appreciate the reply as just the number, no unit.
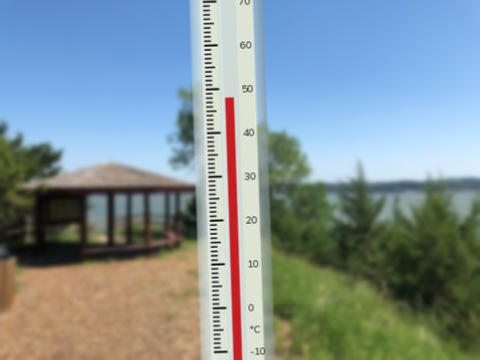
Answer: 48
